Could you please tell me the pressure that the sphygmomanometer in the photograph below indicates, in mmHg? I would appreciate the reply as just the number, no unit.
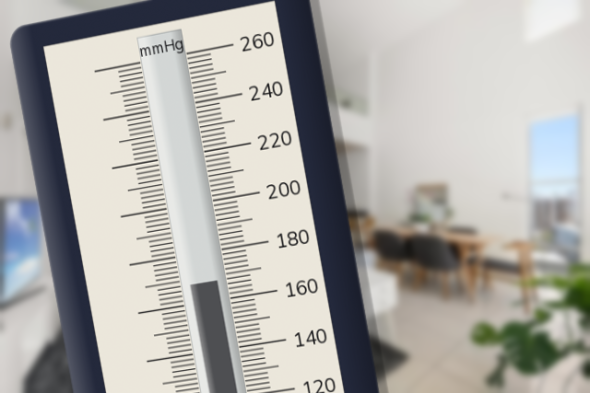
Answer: 168
